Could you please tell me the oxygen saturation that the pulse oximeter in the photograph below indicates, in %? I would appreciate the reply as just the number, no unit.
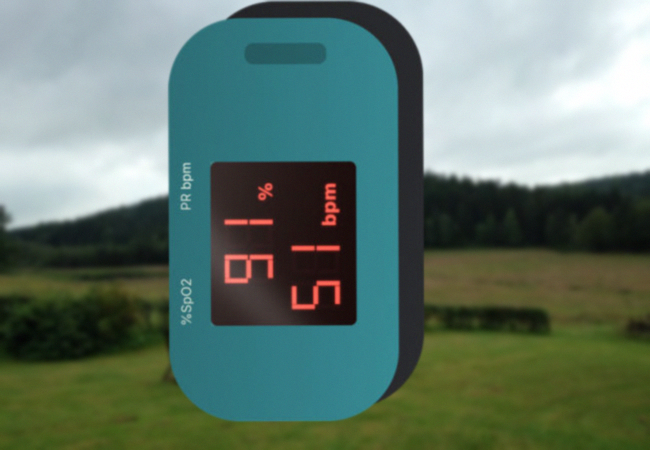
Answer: 91
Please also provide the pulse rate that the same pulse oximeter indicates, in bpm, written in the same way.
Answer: 51
